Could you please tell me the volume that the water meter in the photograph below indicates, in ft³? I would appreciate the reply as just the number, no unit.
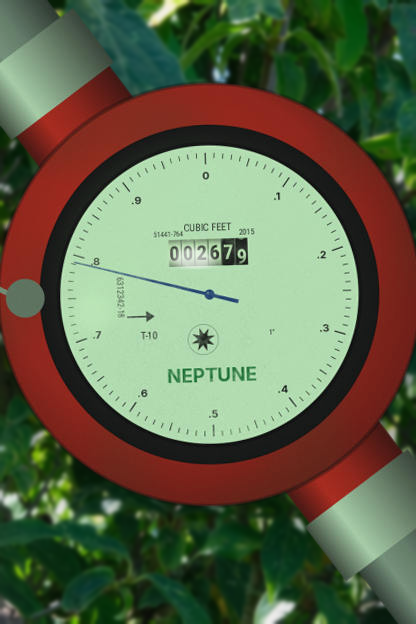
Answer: 2678.79
